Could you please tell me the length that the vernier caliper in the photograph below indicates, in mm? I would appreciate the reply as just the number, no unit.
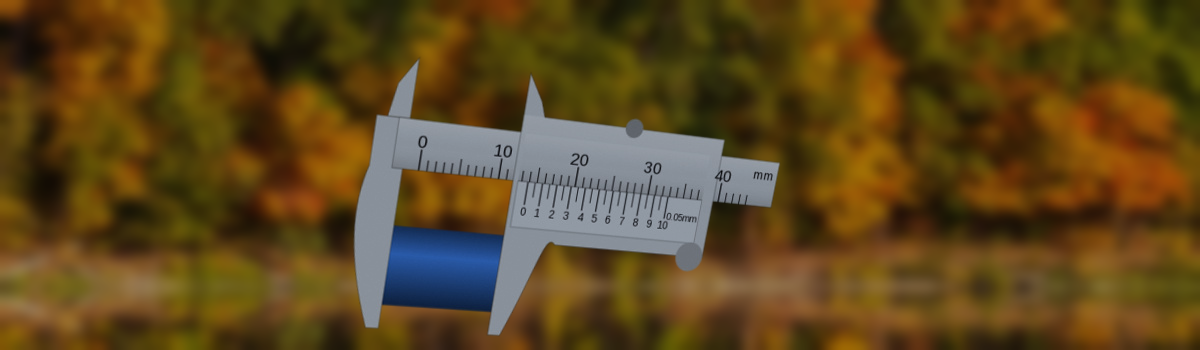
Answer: 13.8
